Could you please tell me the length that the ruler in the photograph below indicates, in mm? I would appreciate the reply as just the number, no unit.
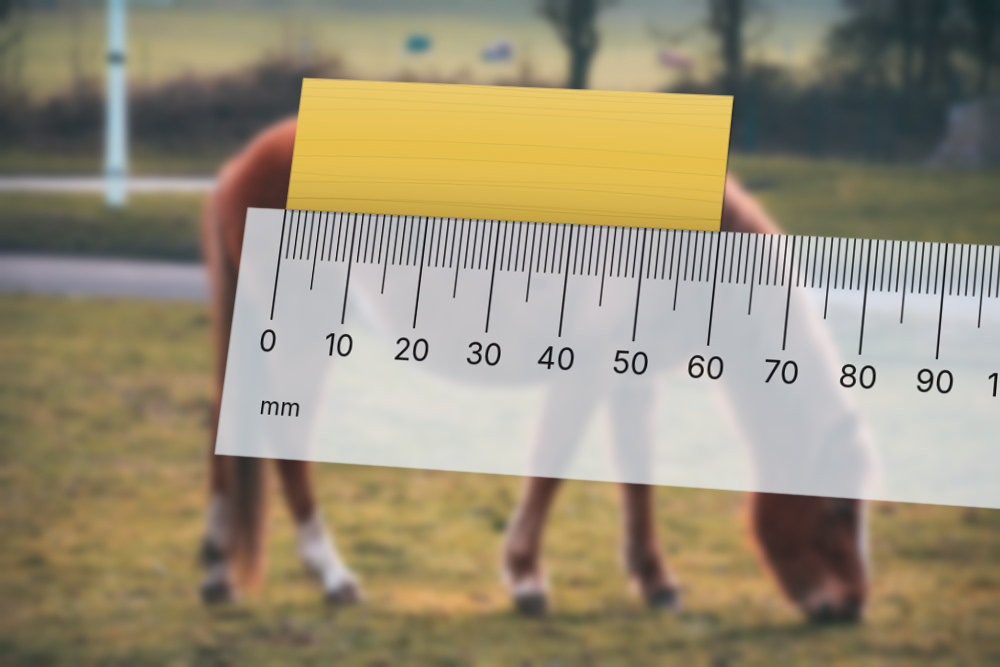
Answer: 60
